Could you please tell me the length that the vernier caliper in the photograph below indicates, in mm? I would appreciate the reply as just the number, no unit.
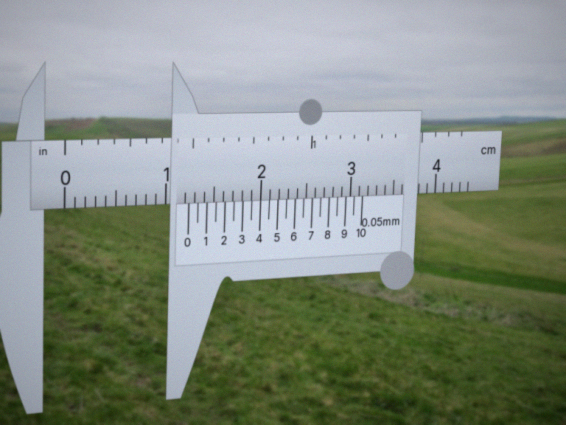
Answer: 12.4
